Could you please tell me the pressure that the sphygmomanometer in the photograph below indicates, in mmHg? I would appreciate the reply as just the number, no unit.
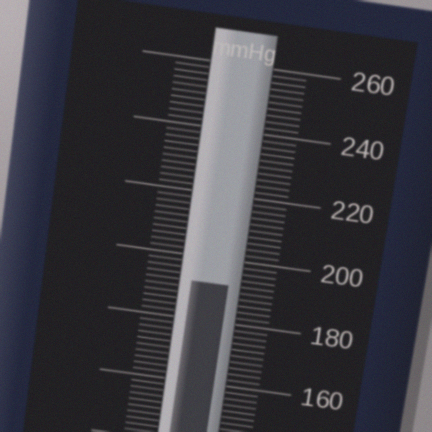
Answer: 192
